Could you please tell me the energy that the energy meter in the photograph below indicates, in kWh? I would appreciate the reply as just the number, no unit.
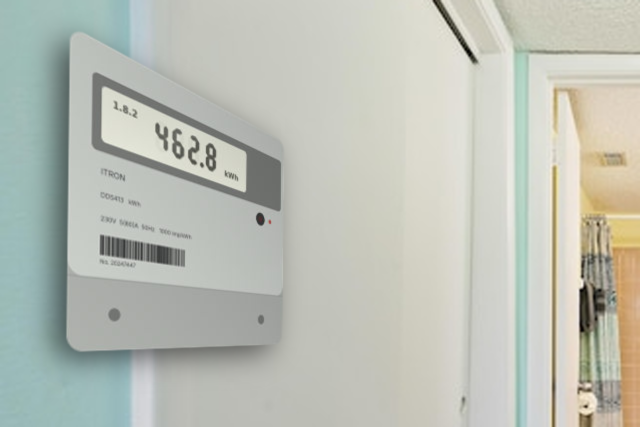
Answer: 462.8
